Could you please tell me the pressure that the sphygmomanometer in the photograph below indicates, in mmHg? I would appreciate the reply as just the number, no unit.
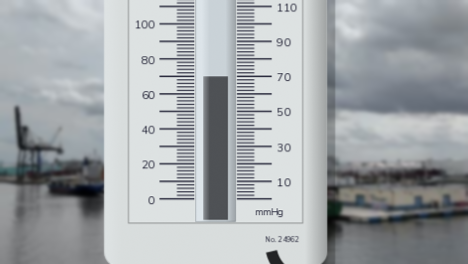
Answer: 70
